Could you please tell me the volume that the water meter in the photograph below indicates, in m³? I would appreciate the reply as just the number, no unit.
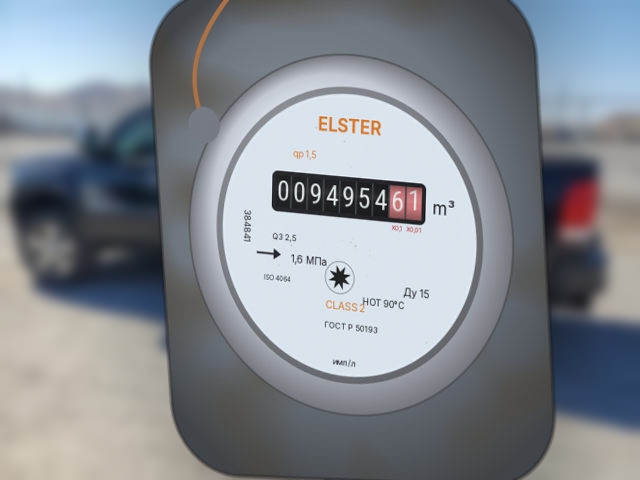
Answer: 94954.61
